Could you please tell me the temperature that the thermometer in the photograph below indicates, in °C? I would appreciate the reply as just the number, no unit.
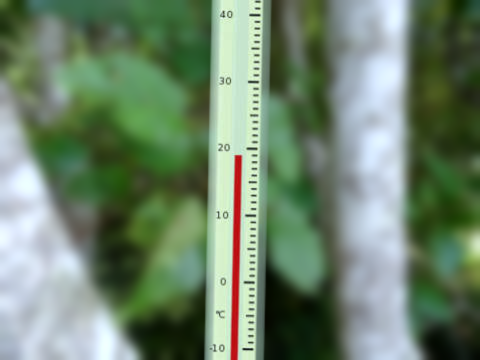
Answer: 19
